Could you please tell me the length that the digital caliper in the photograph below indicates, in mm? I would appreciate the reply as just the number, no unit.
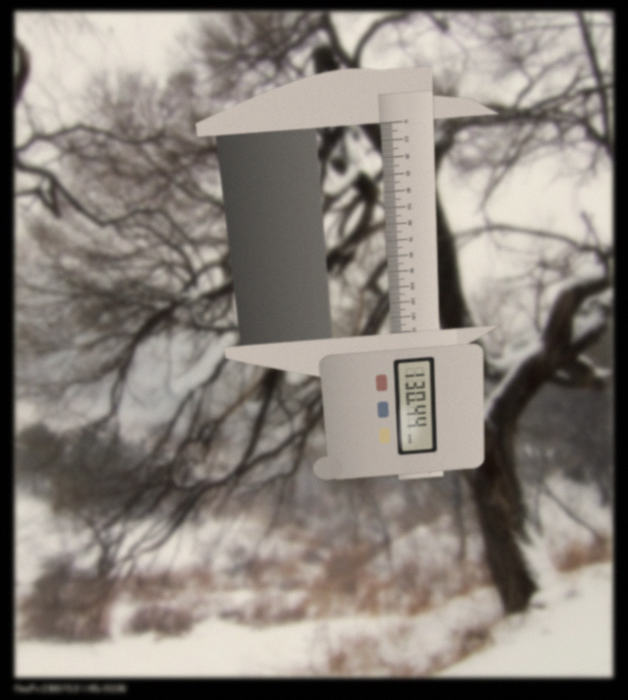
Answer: 130.44
